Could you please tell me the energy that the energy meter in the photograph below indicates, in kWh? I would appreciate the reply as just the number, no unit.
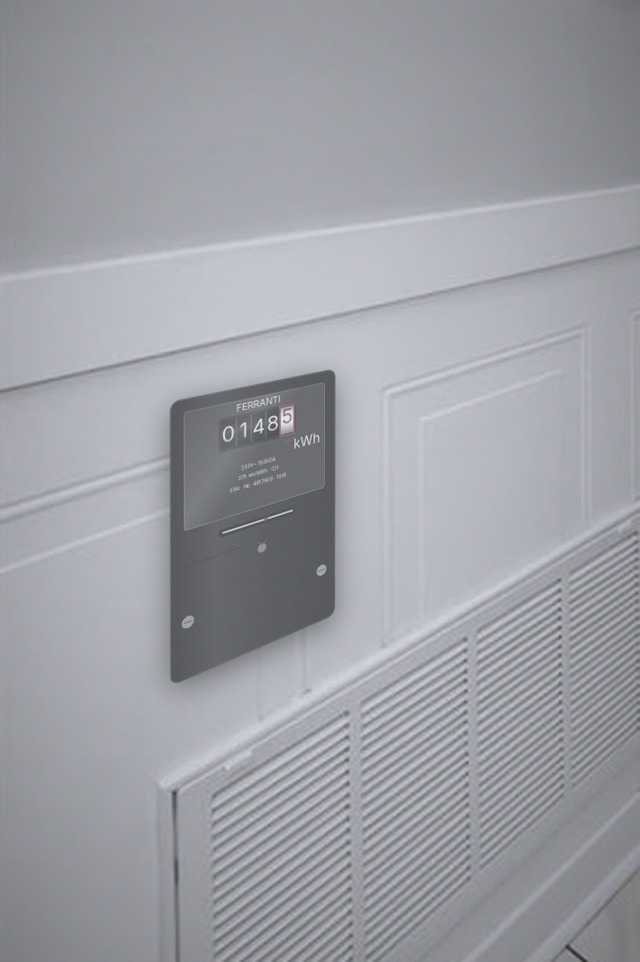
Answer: 148.5
